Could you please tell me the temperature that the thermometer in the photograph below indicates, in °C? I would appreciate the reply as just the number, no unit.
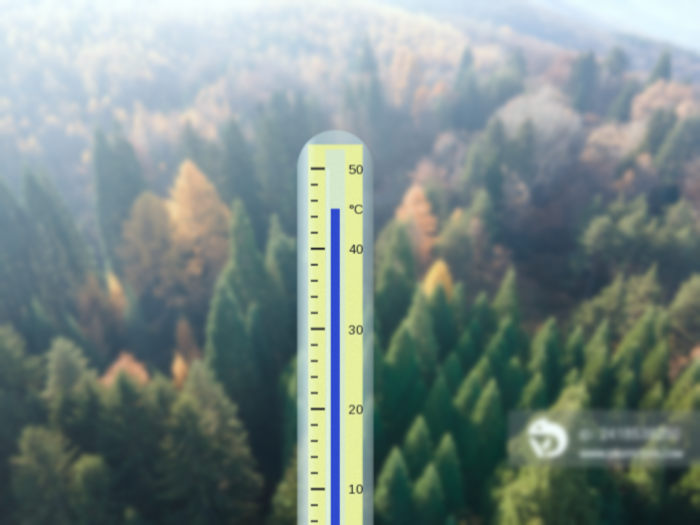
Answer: 45
